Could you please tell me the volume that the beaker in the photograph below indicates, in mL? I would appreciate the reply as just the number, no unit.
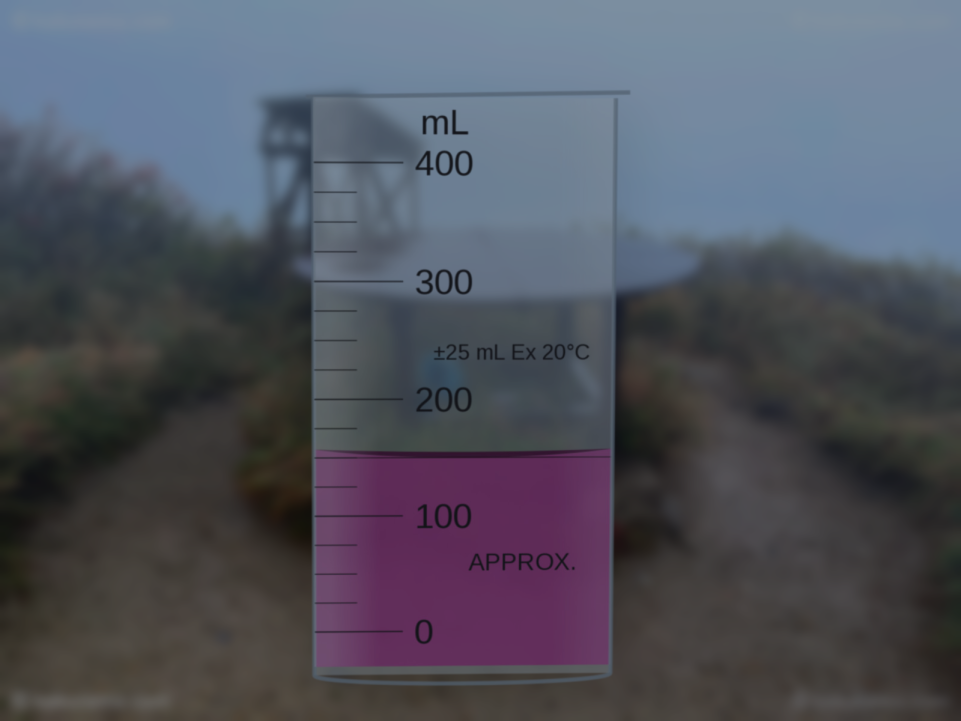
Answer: 150
